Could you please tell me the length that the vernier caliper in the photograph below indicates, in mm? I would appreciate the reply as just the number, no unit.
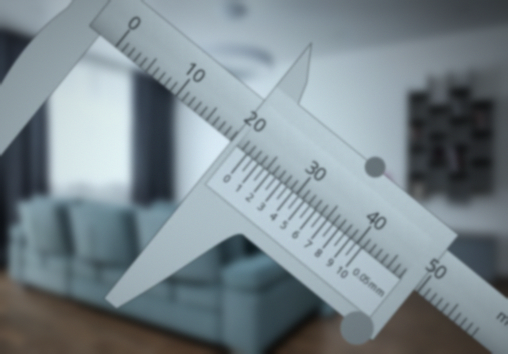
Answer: 21.8
